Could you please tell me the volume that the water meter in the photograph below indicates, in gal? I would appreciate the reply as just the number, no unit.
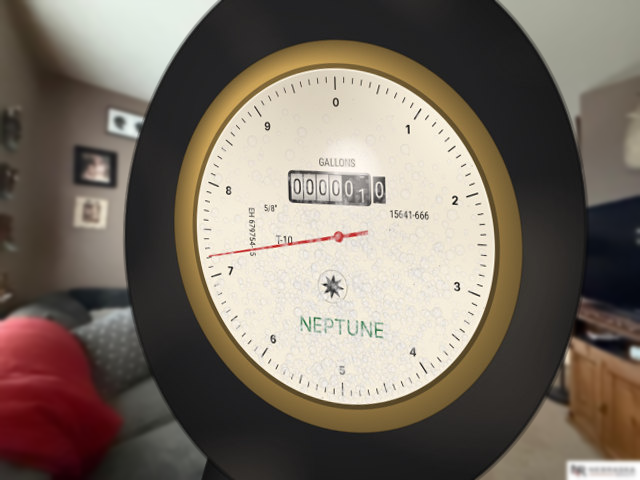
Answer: 7.2
